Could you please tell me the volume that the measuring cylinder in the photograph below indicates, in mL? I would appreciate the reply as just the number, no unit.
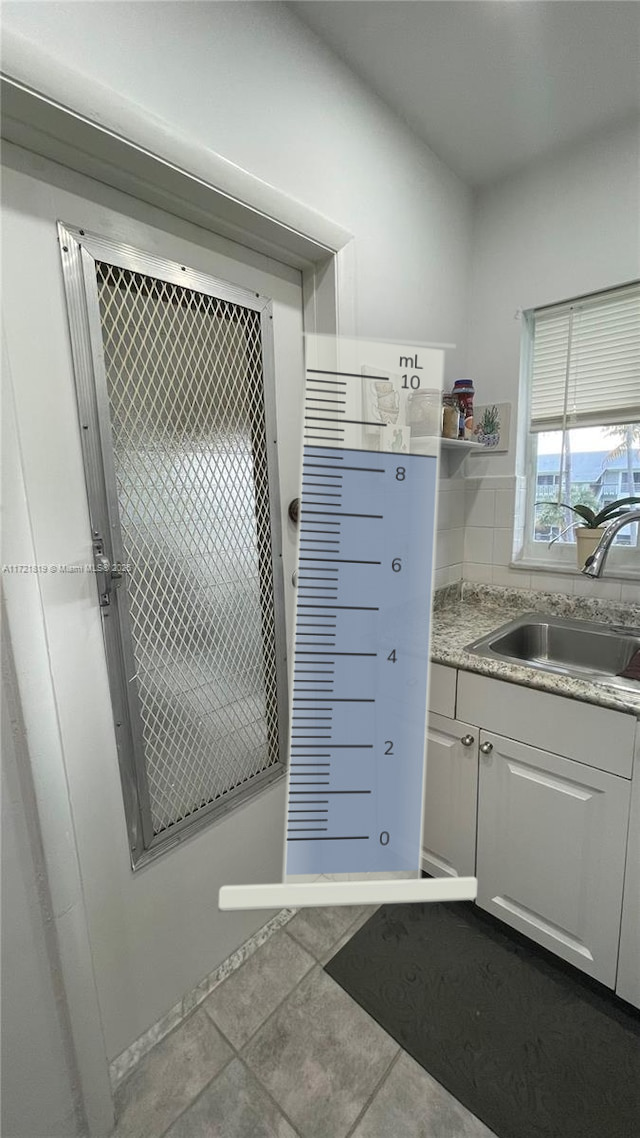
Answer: 8.4
